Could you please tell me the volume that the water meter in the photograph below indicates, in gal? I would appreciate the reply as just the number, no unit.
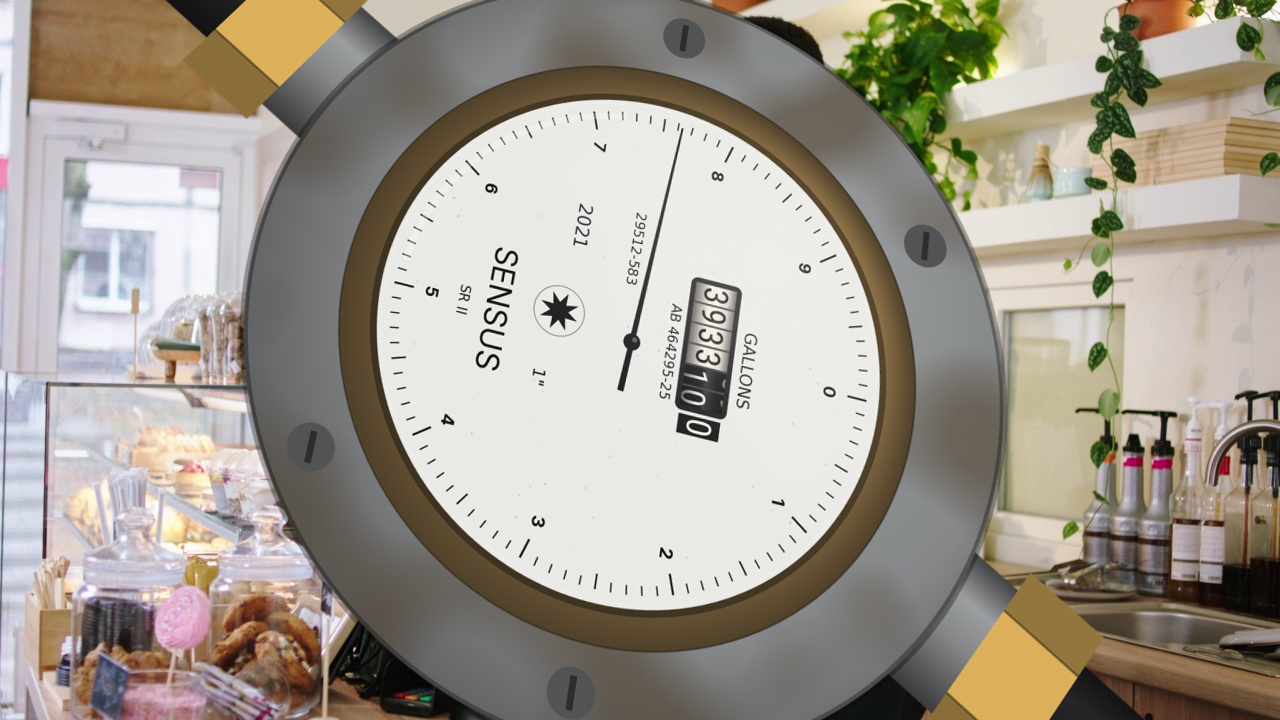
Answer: 3933097.6
